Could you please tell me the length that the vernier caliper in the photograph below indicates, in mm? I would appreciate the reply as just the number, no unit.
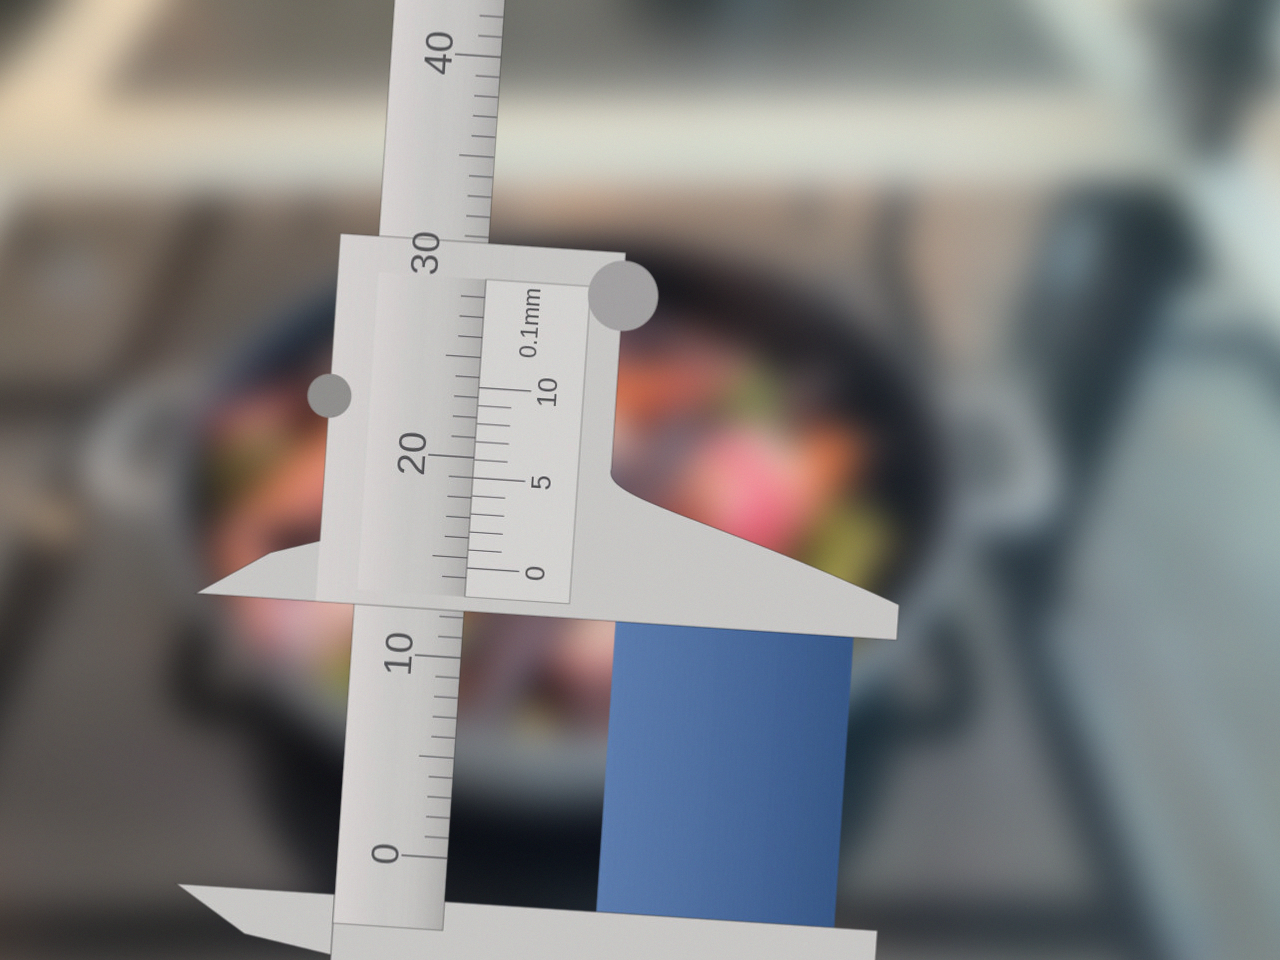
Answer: 14.5
